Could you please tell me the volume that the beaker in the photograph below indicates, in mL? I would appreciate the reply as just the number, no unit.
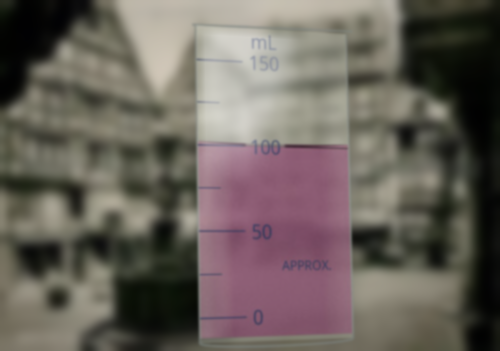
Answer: 100
